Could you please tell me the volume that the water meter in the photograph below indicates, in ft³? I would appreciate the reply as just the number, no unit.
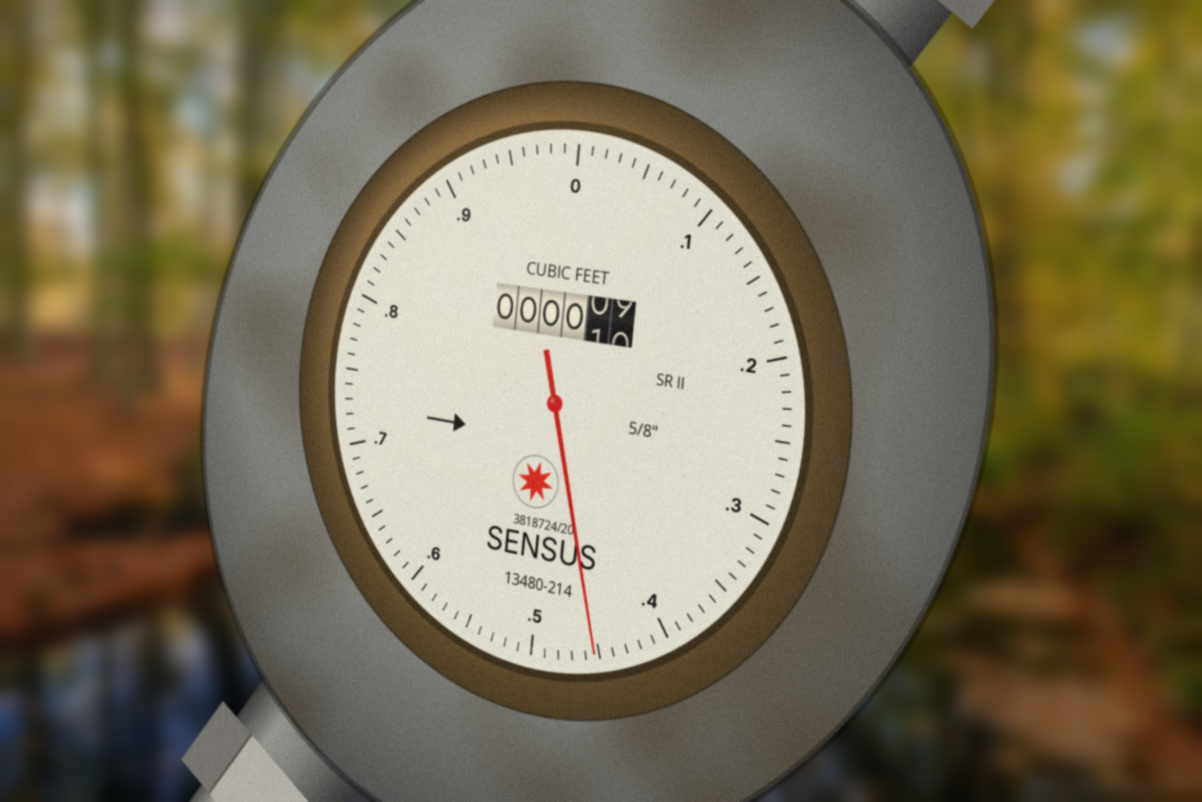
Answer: 9.45
